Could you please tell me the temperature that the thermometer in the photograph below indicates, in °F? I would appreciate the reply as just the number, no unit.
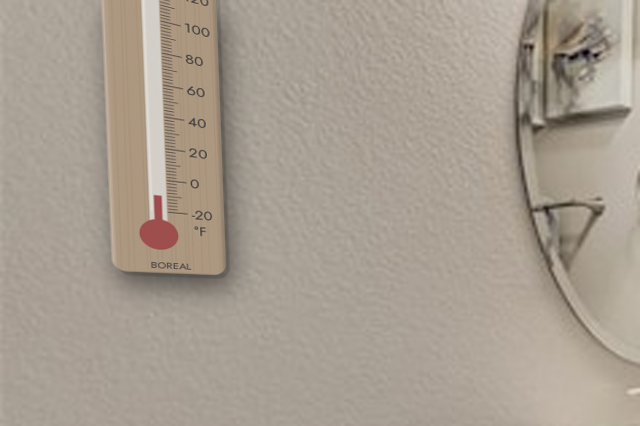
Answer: -10
